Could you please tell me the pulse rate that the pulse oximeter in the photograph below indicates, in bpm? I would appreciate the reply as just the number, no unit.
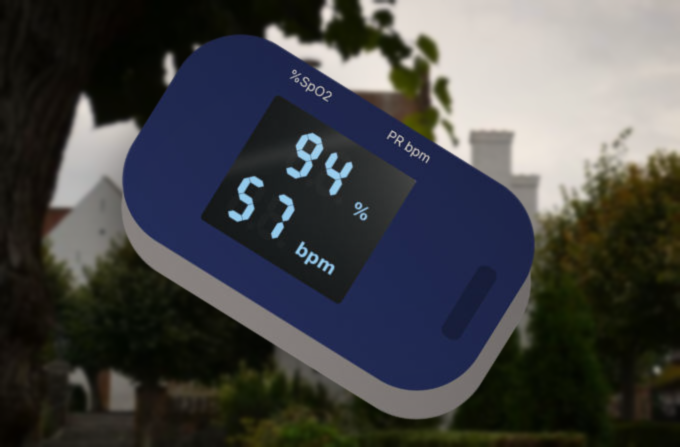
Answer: 57
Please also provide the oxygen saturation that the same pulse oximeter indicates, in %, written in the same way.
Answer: 94
